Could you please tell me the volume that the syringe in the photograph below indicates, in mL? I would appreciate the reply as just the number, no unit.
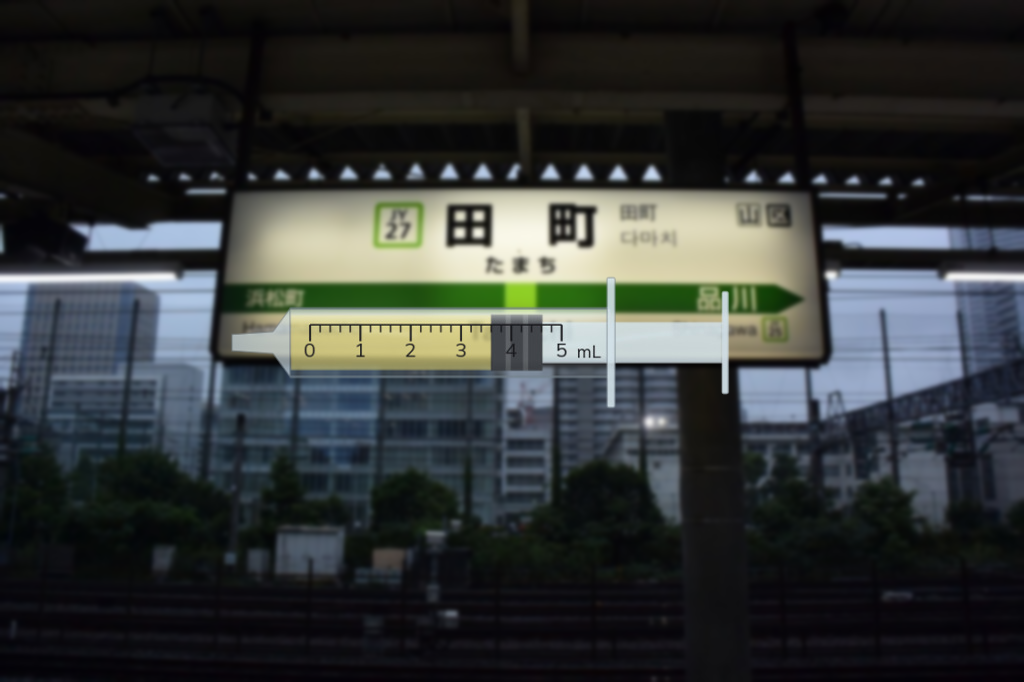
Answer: 3.6
